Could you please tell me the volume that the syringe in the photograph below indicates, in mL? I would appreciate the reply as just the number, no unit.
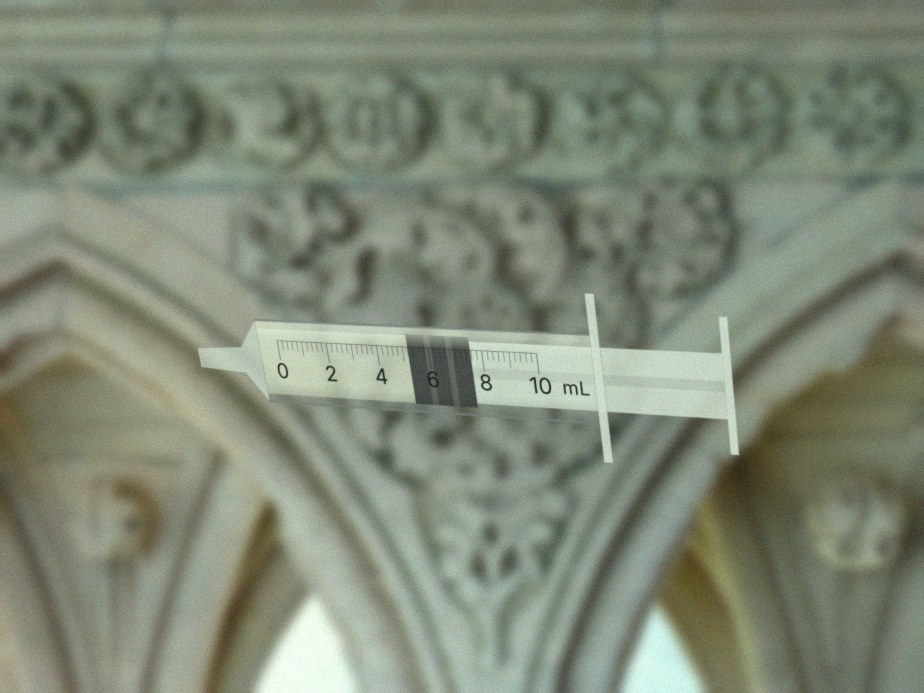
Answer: 5.2
